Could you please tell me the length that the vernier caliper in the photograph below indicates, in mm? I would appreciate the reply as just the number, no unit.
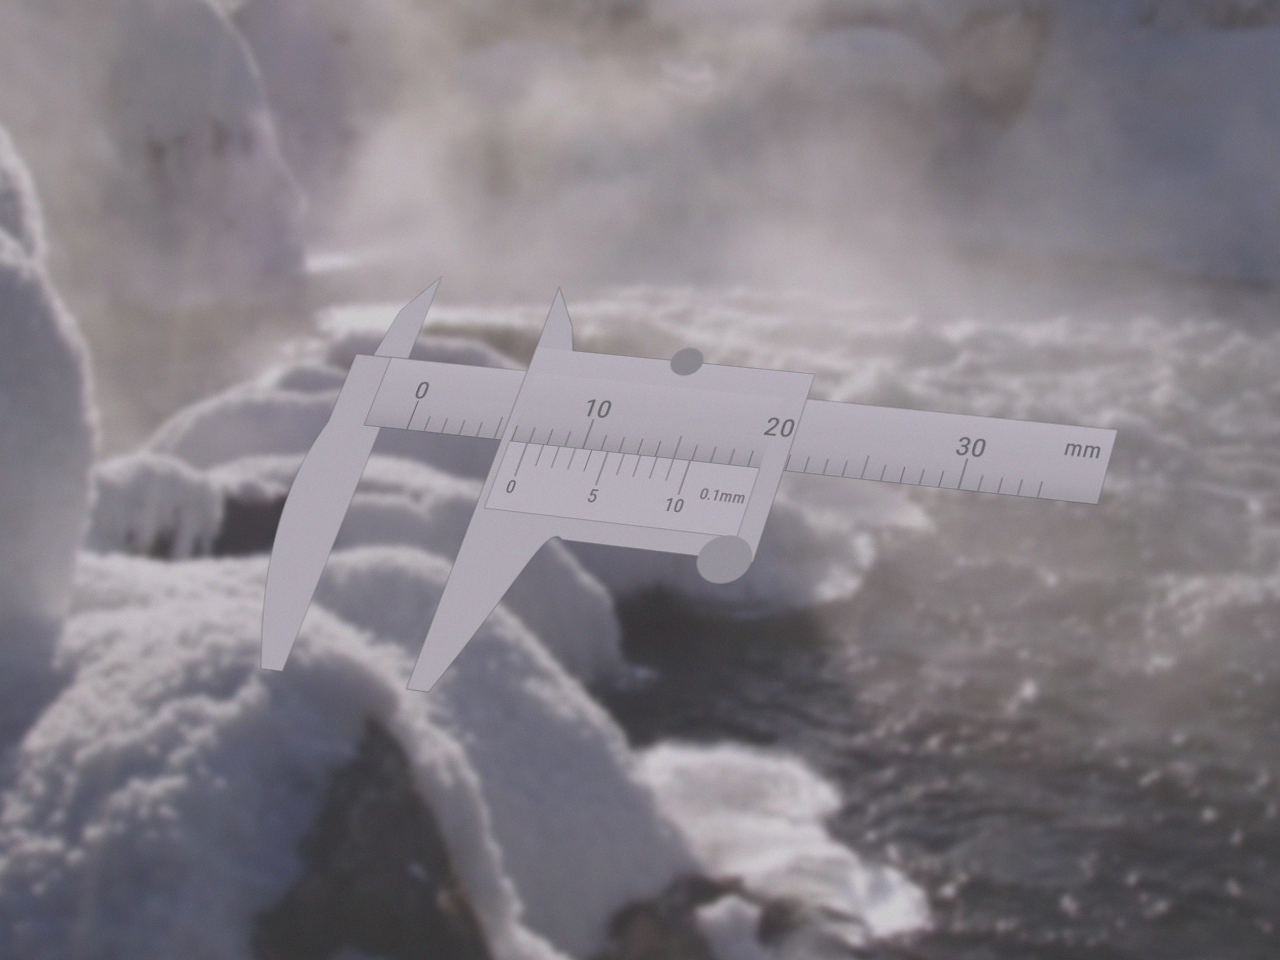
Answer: 6.9
